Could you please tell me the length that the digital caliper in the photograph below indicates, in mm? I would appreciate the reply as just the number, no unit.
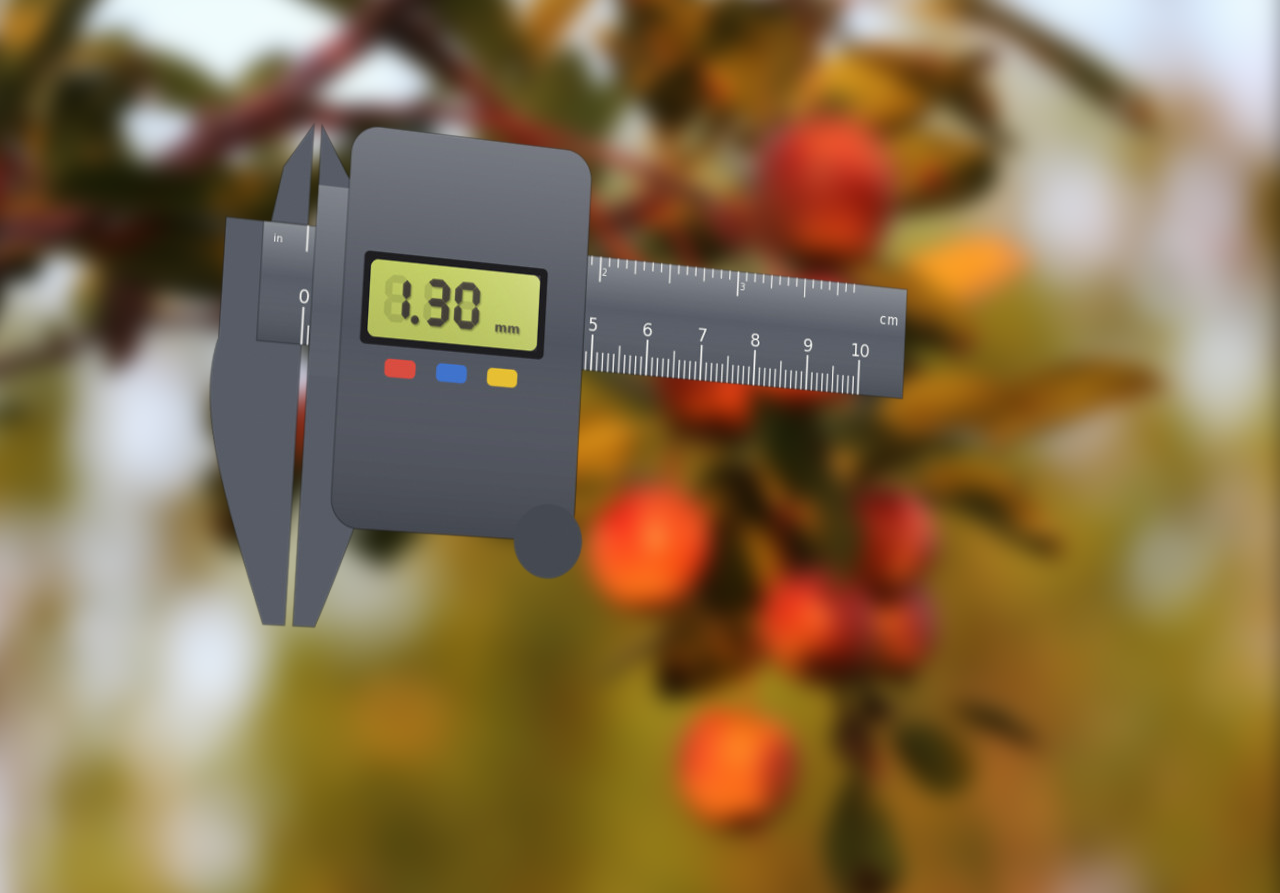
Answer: 1.30
